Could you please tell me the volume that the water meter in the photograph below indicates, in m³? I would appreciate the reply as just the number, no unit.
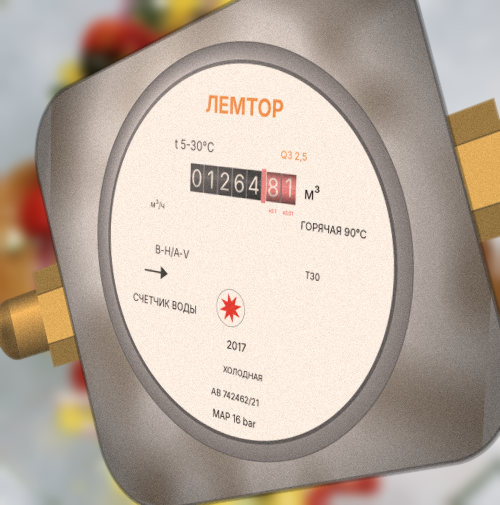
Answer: 1264.81
